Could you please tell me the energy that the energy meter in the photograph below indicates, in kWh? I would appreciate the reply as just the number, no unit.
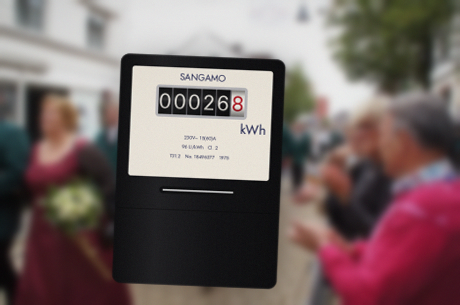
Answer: 26.8
